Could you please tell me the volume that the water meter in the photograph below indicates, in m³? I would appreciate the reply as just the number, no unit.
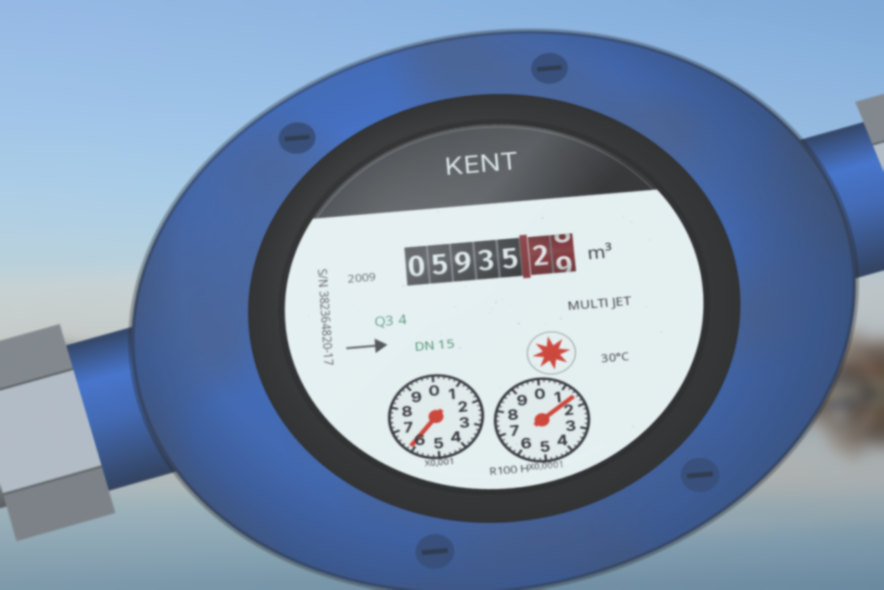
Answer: 5935.2861
